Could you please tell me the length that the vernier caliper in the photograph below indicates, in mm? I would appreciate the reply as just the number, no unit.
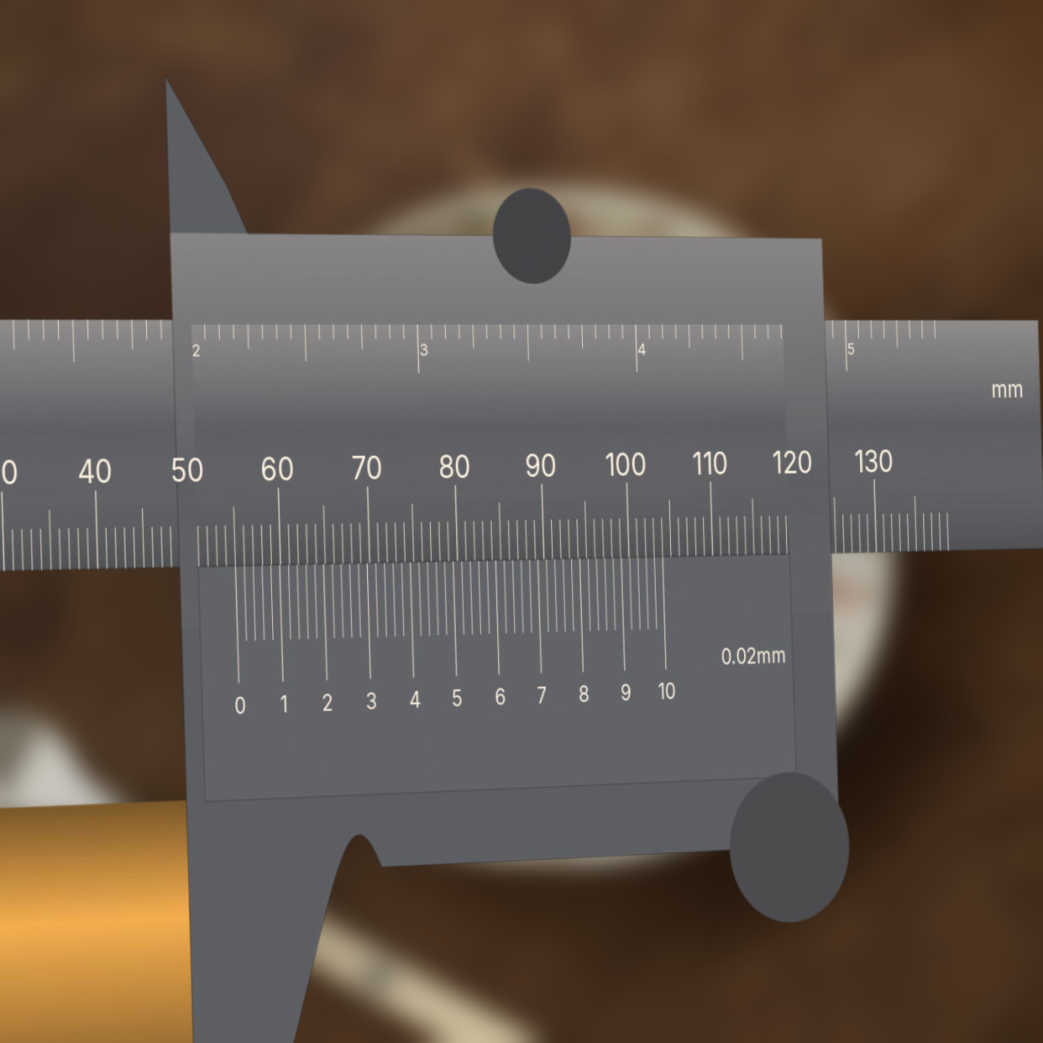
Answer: 55.0
